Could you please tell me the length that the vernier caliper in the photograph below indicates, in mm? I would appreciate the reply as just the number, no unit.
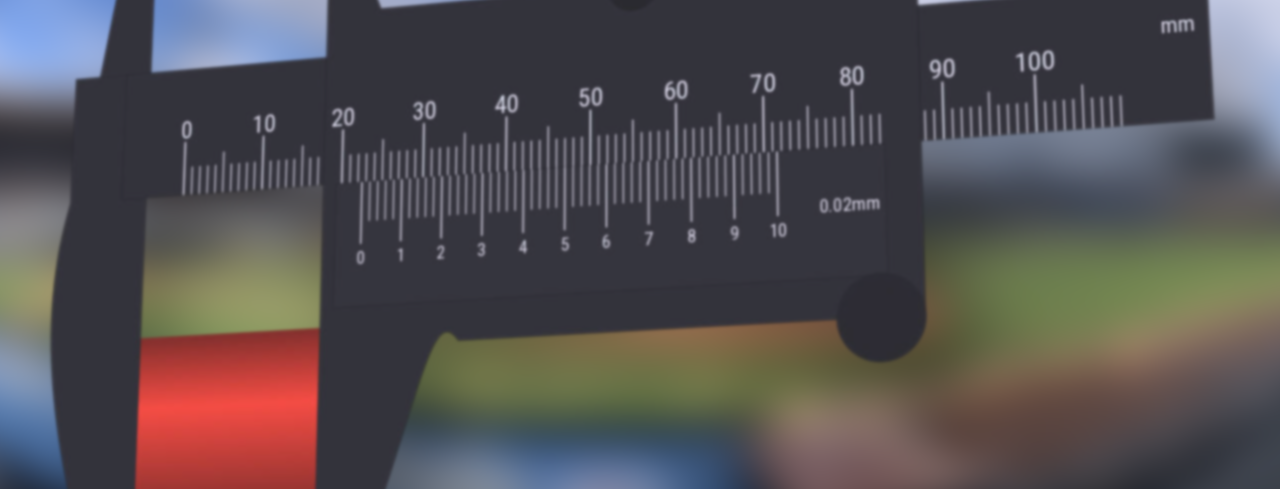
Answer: 22.5
